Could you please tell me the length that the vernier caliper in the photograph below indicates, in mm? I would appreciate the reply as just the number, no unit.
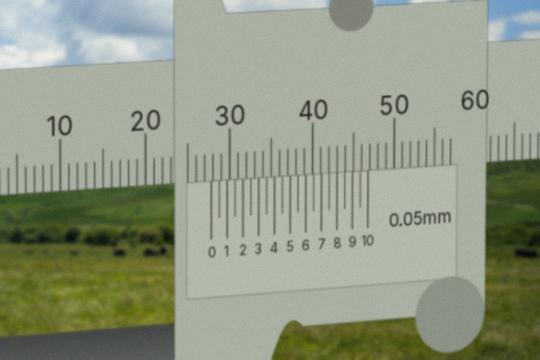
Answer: 27.8
